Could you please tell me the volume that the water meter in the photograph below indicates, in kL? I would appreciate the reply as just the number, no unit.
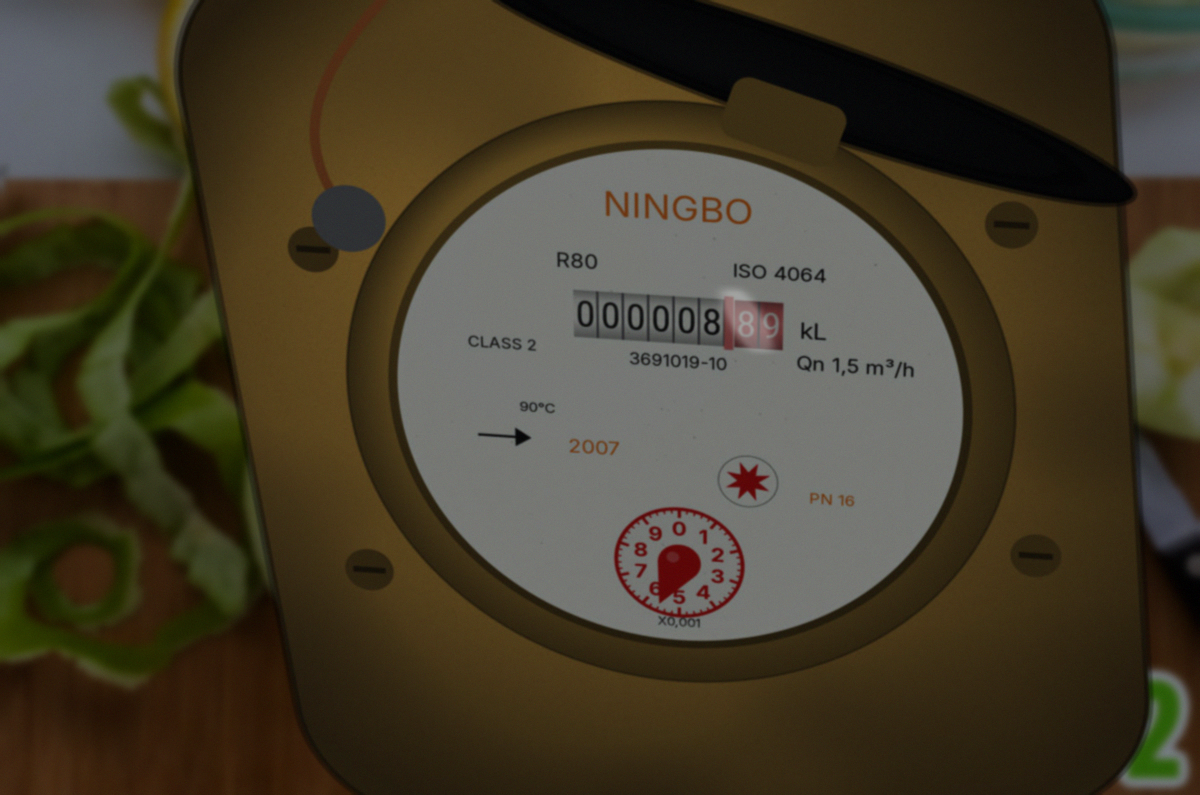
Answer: 8.895
